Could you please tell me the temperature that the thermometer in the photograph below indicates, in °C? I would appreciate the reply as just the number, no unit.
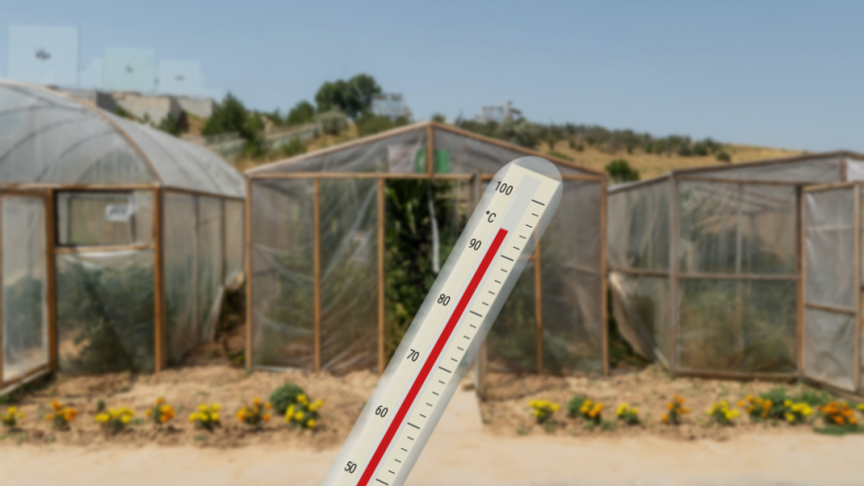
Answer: 94
